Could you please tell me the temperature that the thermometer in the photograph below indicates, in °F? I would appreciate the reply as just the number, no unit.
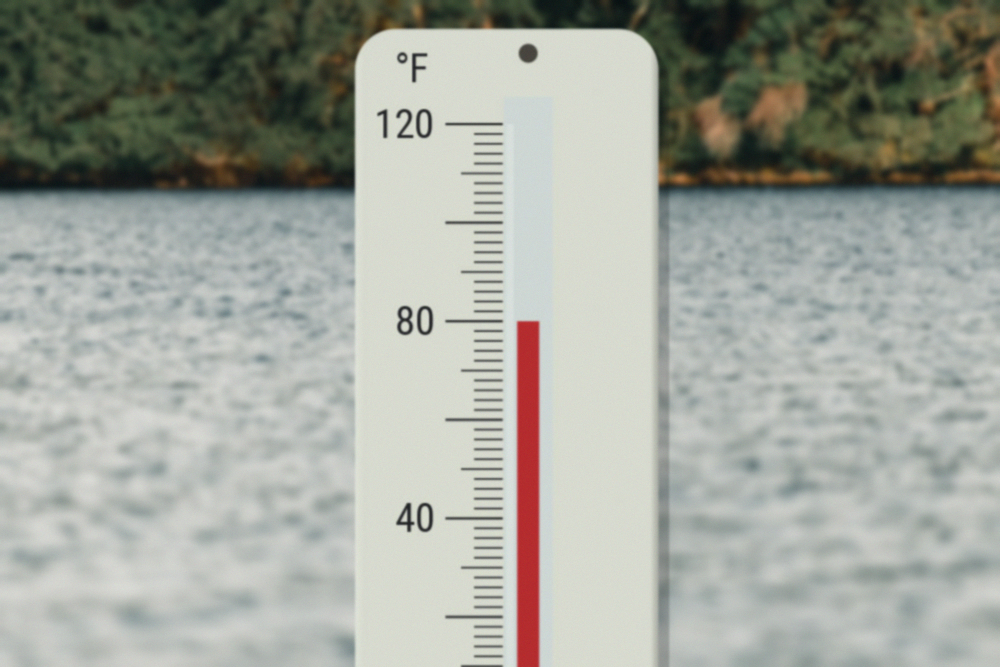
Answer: 80
